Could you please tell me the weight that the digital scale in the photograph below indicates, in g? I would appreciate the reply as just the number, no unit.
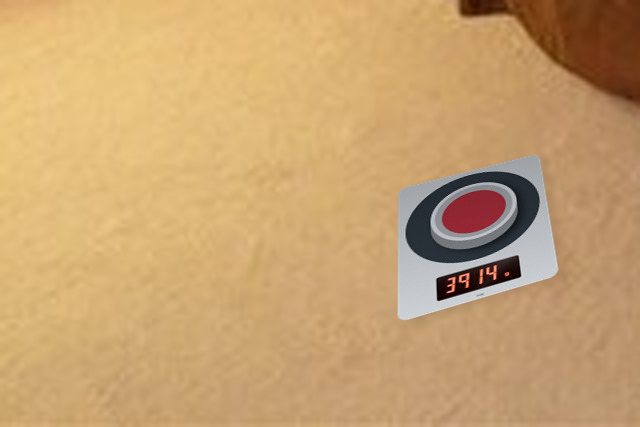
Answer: 3914
